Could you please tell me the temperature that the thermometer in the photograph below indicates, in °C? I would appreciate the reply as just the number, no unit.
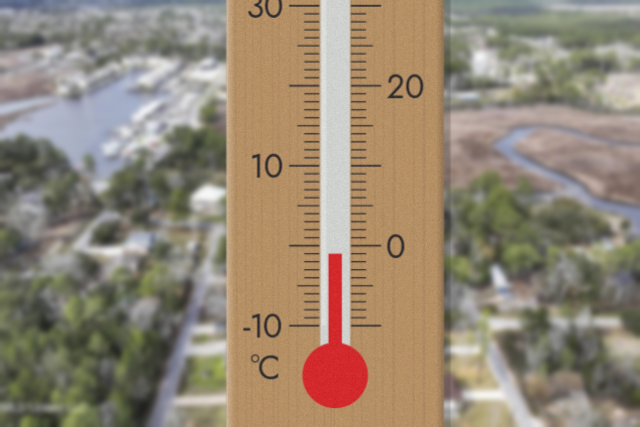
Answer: -1
